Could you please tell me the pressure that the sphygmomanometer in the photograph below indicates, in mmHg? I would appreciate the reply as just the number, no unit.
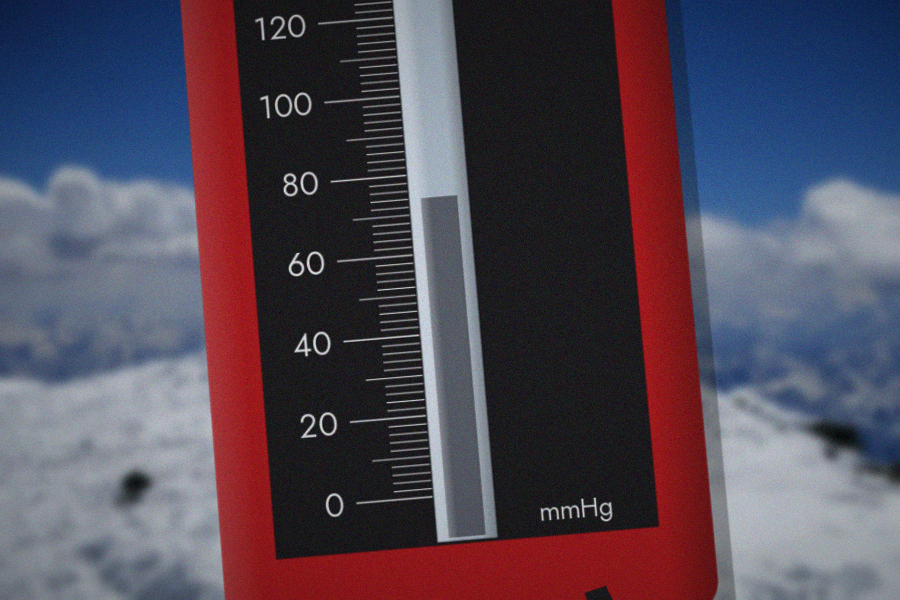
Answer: 74
